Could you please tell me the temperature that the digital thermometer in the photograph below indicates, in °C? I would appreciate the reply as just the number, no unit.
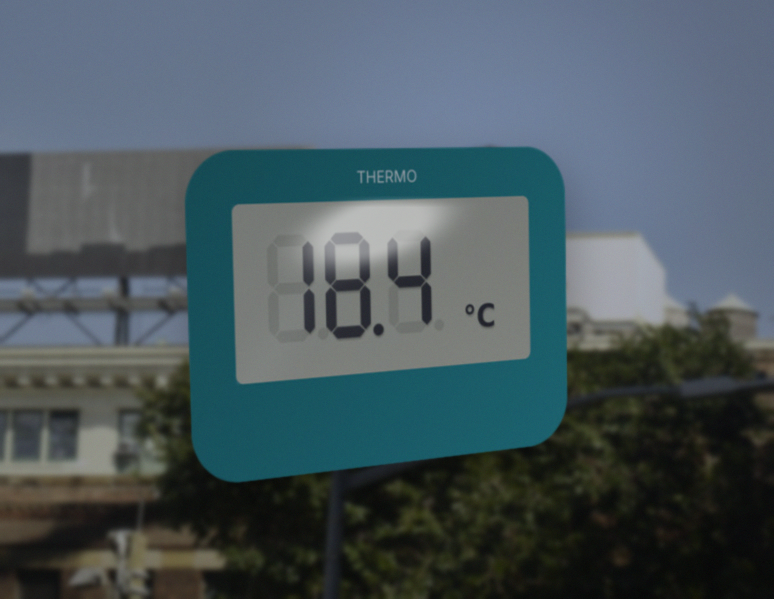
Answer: 18.4
